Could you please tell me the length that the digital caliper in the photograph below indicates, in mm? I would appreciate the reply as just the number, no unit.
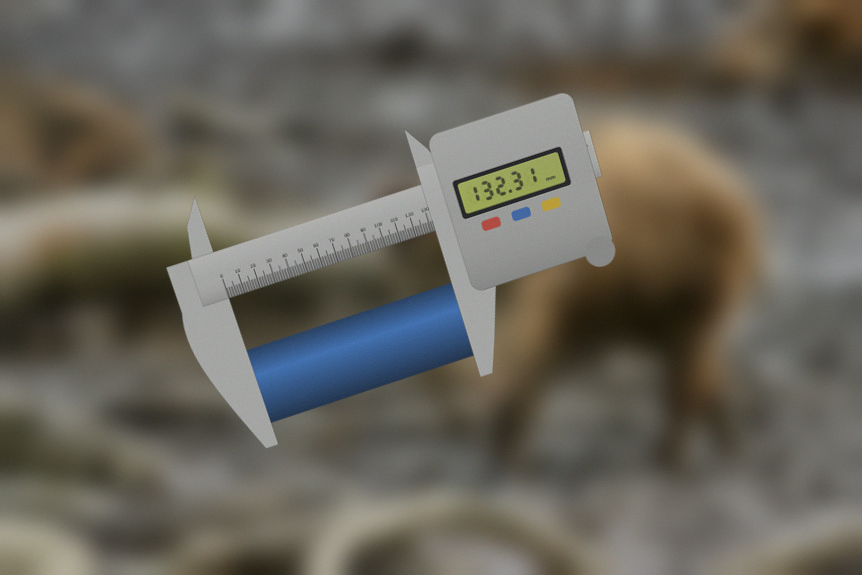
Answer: 132.31
